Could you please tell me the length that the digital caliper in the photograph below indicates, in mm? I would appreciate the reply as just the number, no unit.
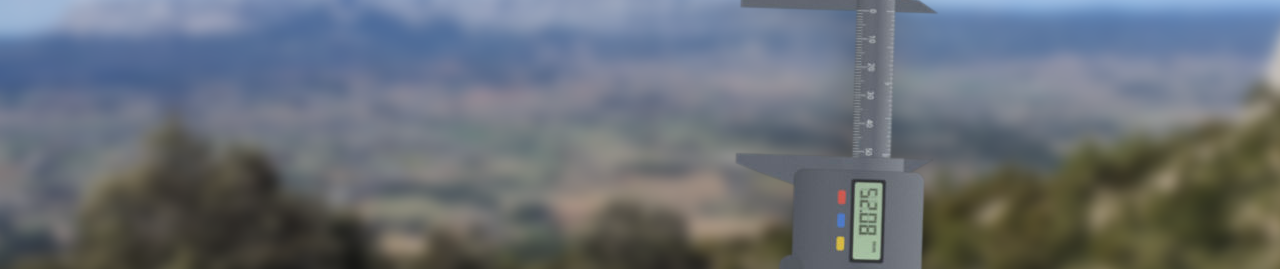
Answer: 52.08
